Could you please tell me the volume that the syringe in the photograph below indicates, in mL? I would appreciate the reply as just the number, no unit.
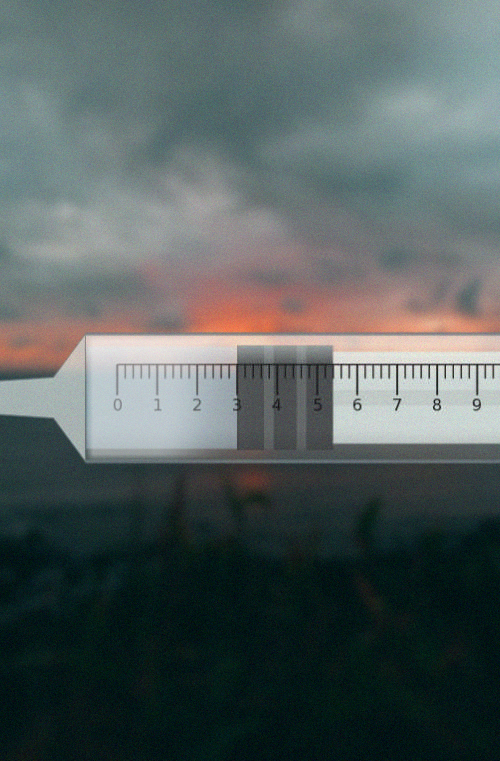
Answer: 3
